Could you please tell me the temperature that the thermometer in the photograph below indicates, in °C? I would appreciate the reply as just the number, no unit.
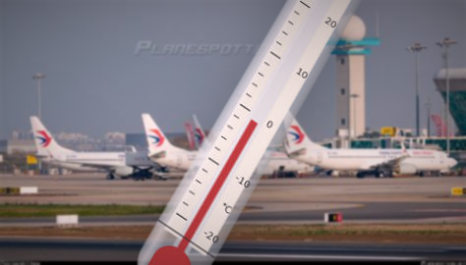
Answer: -1
